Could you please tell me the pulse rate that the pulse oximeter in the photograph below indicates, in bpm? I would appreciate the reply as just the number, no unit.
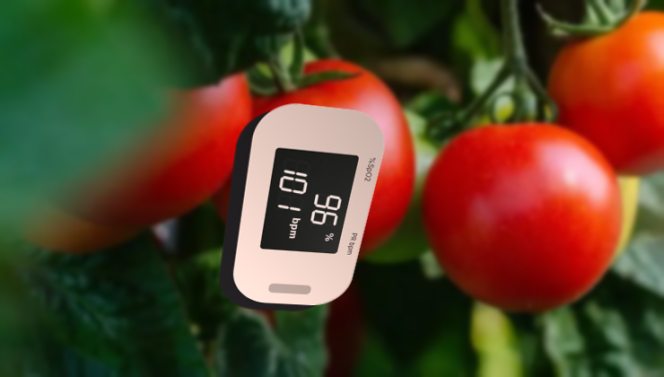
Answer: 101
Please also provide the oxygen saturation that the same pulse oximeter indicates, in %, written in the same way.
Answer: 96
